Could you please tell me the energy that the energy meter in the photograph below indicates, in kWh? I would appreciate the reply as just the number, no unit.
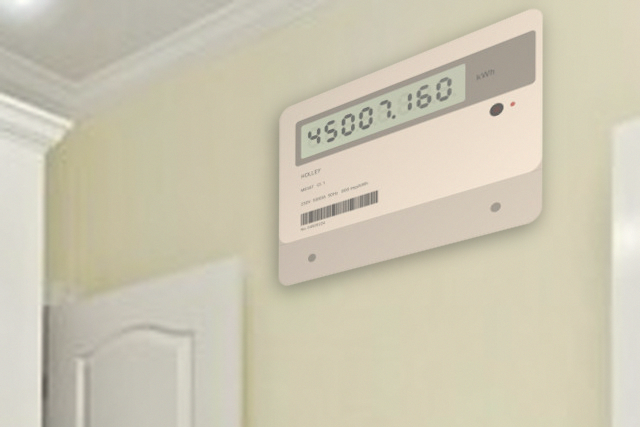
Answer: 45007.160
